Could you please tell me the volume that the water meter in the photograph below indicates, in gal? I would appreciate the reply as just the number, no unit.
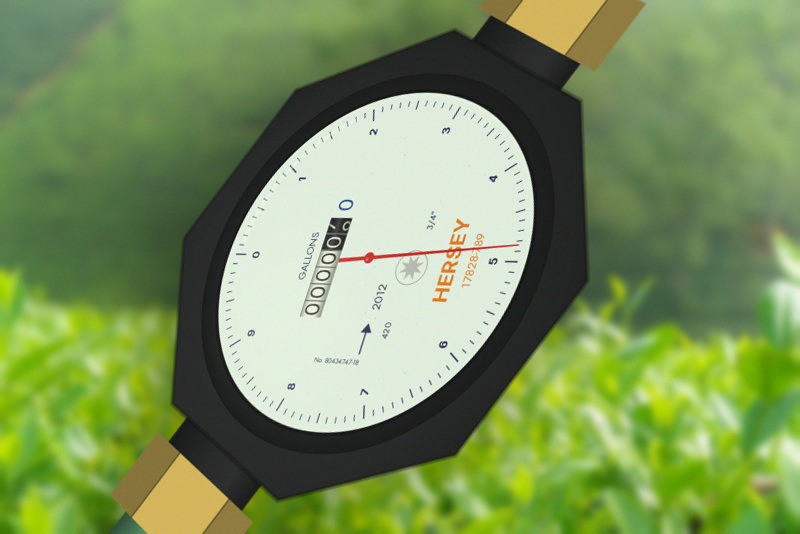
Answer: 74.8
